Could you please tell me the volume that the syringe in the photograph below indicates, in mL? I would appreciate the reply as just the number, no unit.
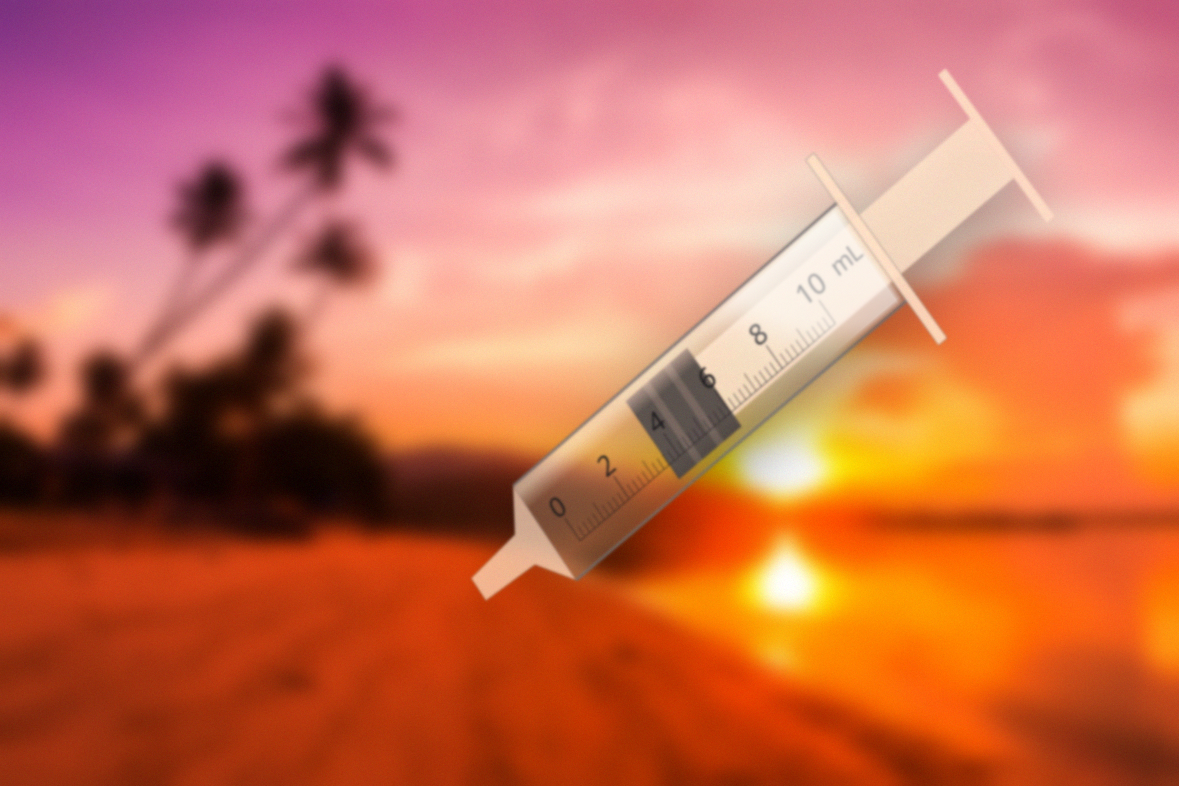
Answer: 3.6
